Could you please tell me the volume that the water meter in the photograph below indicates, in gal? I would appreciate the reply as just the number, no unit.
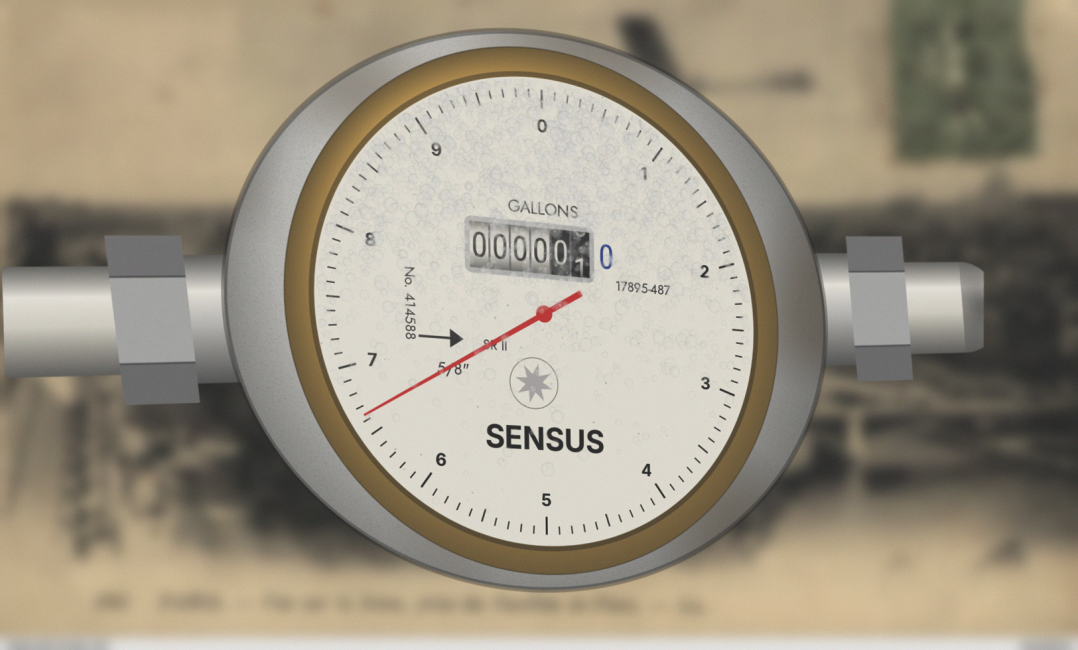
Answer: 6.6
